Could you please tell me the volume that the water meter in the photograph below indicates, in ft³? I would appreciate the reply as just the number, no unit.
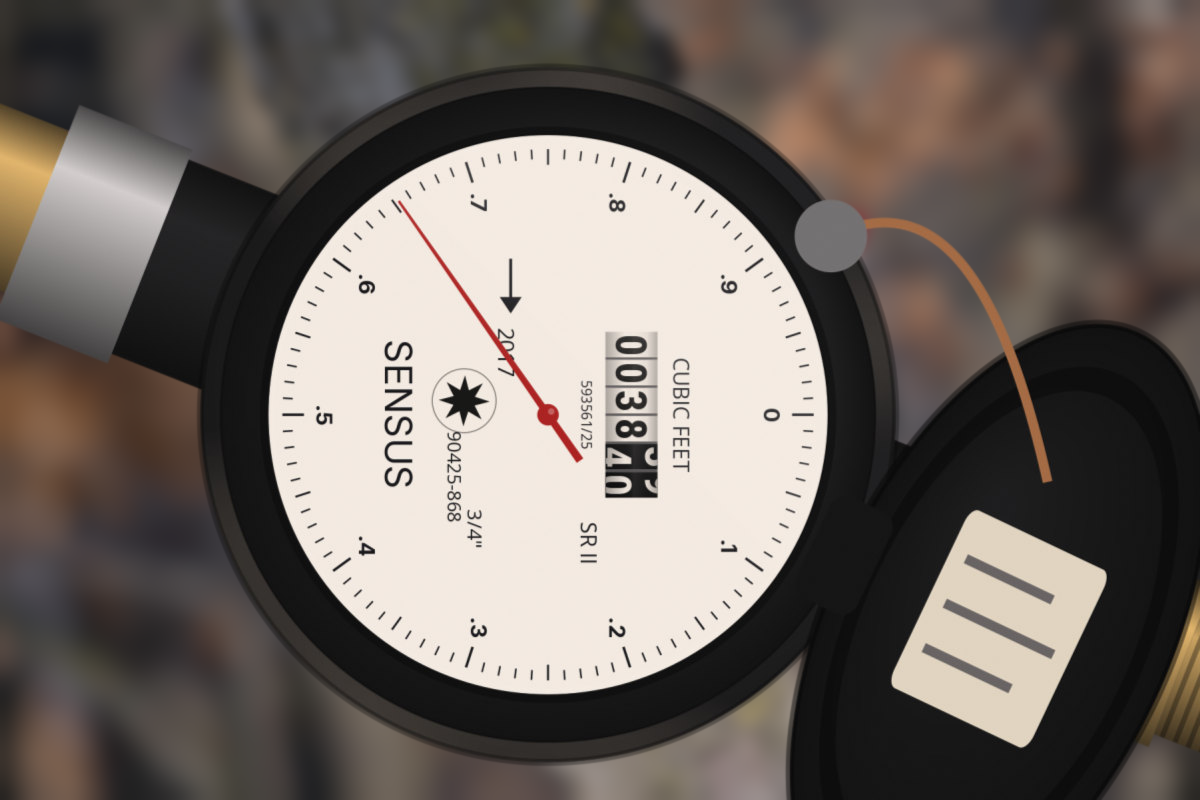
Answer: 3839.65
